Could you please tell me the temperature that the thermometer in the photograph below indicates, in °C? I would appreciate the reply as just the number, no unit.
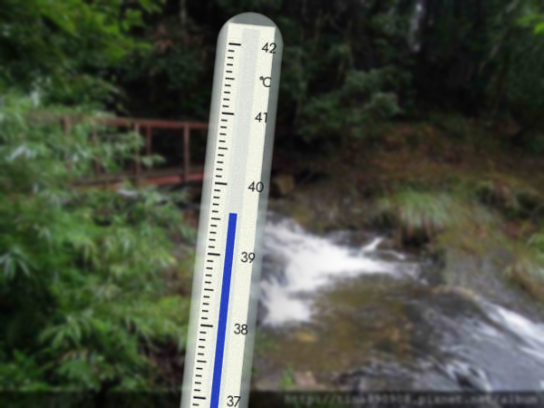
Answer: 39.6
